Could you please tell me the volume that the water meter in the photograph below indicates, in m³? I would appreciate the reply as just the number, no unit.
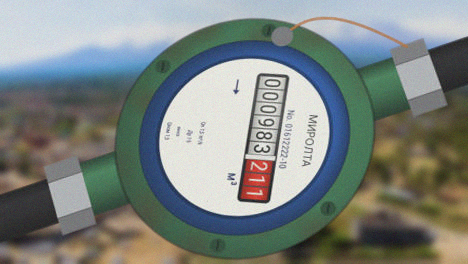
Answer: 983.211
